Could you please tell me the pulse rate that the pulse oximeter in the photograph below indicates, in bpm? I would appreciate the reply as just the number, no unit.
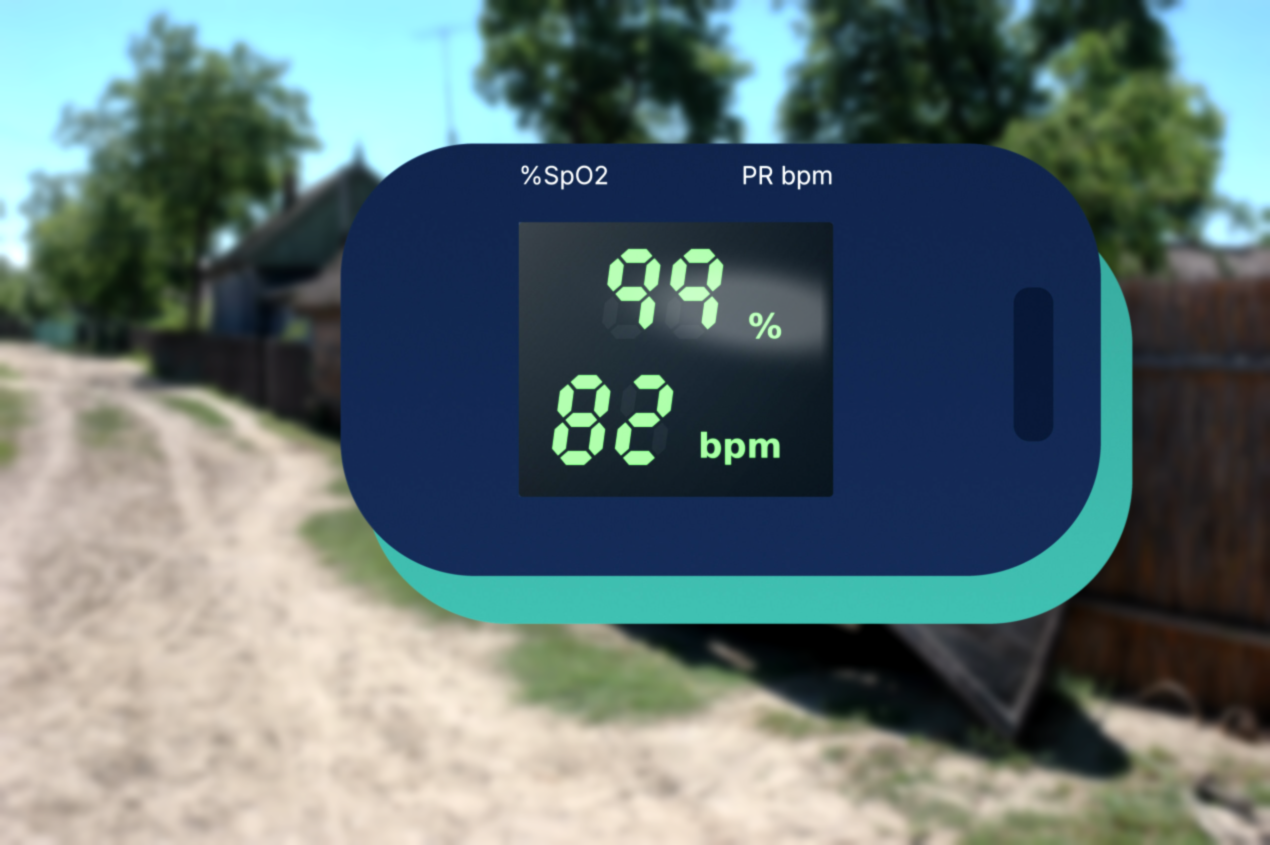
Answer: 82
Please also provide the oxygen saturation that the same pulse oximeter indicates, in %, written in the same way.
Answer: 99
